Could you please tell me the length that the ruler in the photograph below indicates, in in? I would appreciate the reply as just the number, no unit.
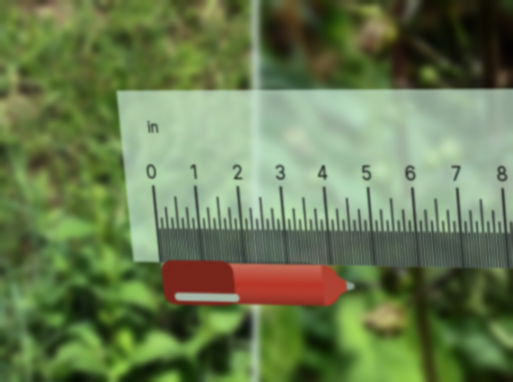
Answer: 4.5
